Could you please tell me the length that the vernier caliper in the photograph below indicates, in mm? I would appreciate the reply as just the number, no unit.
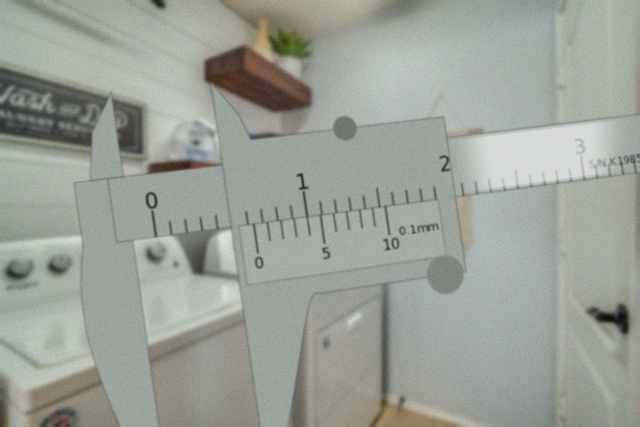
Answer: 6.4
